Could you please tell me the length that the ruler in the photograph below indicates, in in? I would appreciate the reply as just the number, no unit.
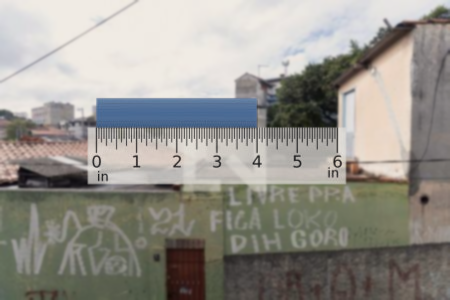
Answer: 4
